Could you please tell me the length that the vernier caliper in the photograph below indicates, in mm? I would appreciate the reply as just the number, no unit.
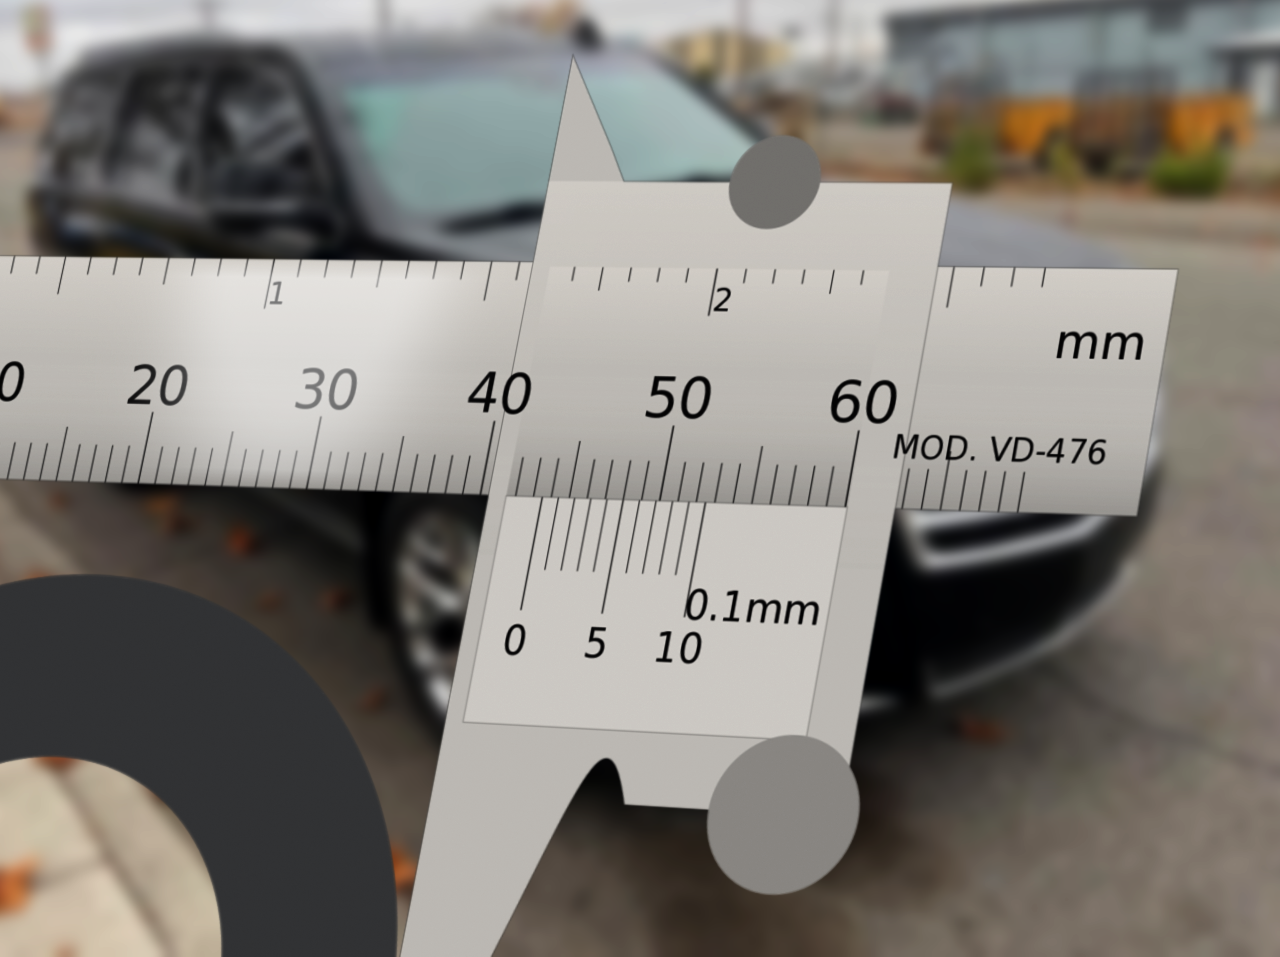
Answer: 43.5
